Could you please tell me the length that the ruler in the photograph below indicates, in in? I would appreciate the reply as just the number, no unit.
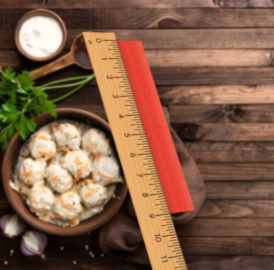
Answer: 9
